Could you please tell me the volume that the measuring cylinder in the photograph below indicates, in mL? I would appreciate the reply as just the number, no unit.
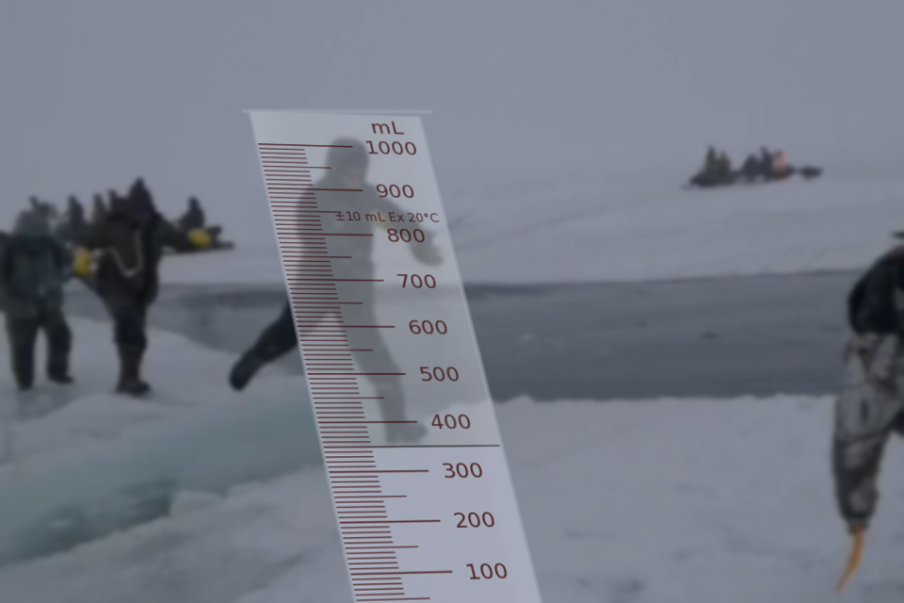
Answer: 350
